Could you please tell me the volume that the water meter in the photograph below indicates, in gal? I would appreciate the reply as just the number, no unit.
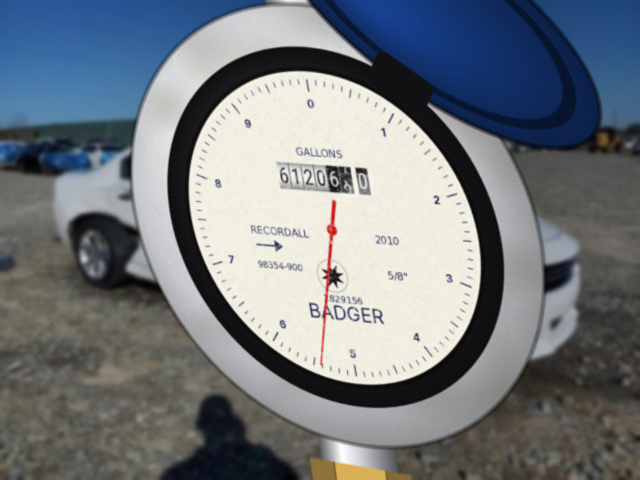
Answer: 6120615.4
